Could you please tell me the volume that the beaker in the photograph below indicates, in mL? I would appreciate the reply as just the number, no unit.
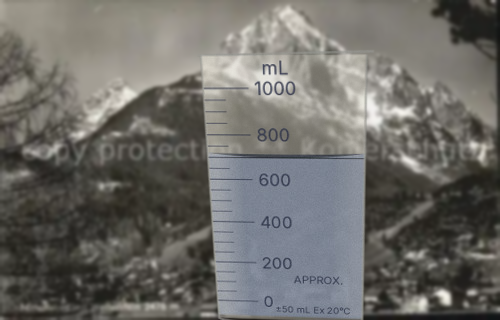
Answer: 700
